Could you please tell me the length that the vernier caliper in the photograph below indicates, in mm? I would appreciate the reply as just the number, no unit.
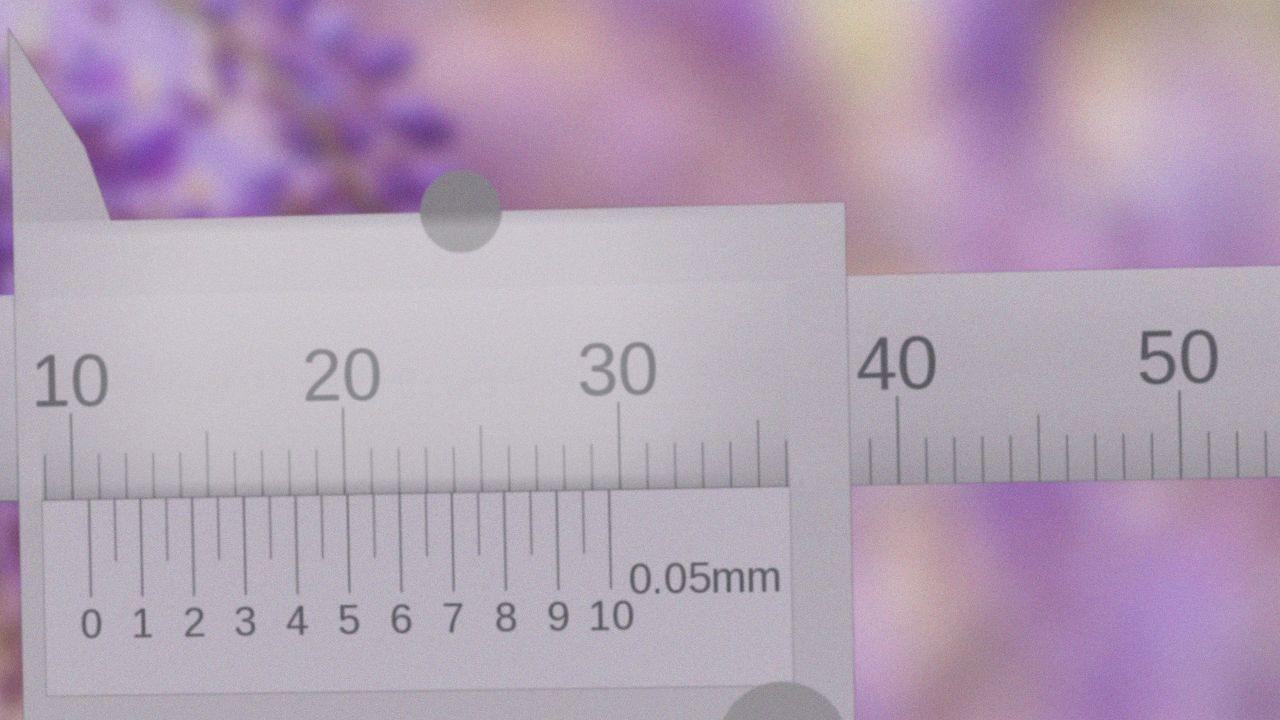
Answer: 10.6
